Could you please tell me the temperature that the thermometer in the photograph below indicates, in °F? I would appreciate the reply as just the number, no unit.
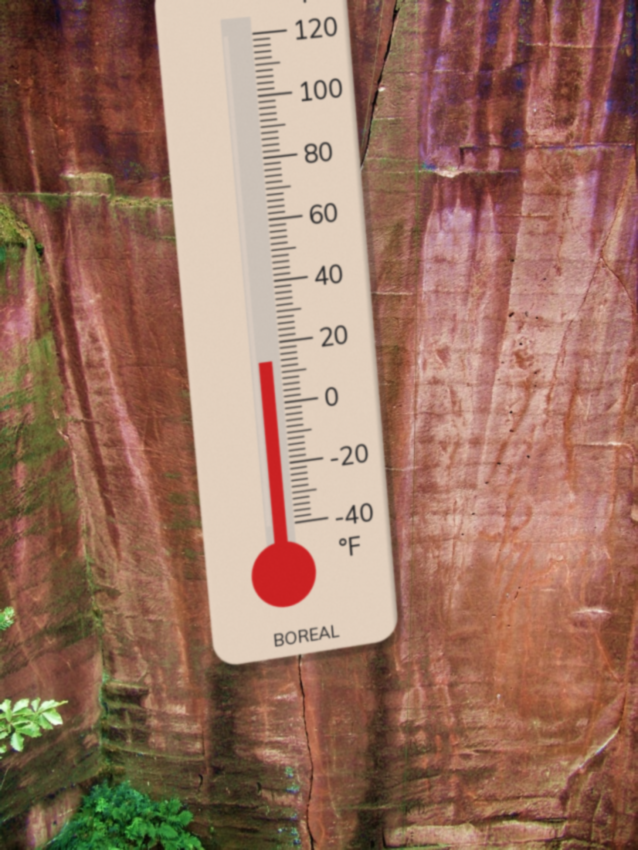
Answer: 14
